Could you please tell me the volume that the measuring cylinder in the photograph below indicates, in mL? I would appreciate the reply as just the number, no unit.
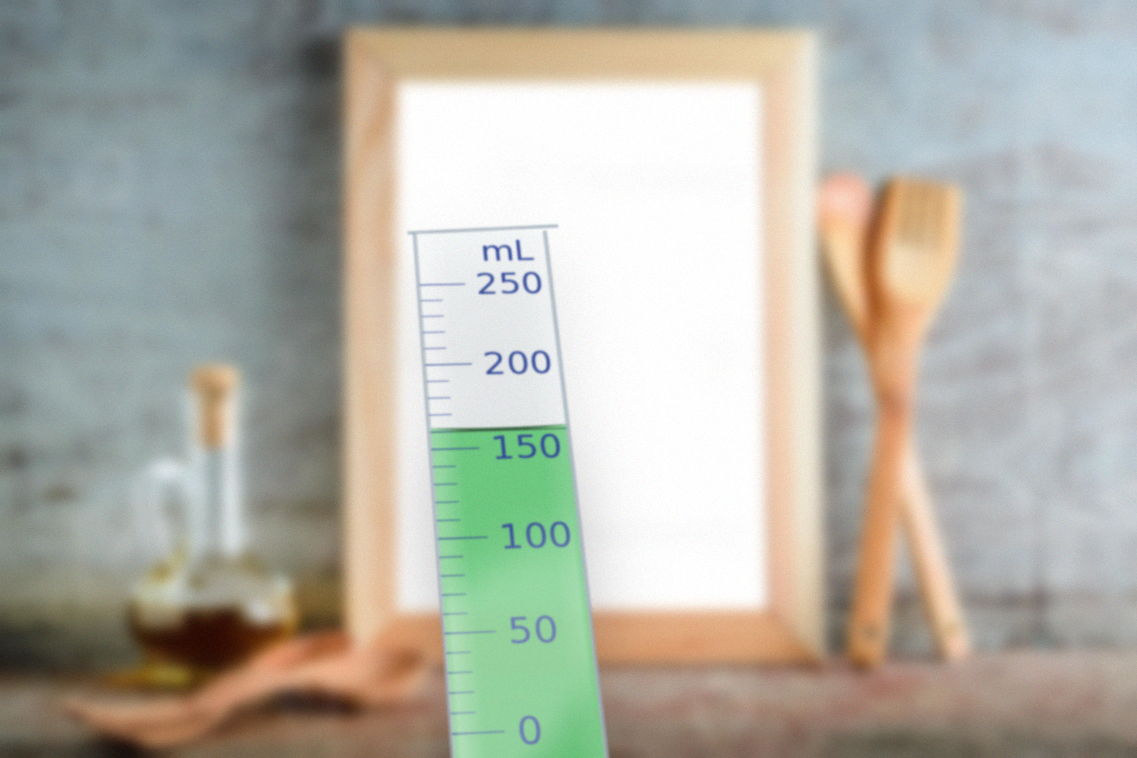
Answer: 160
